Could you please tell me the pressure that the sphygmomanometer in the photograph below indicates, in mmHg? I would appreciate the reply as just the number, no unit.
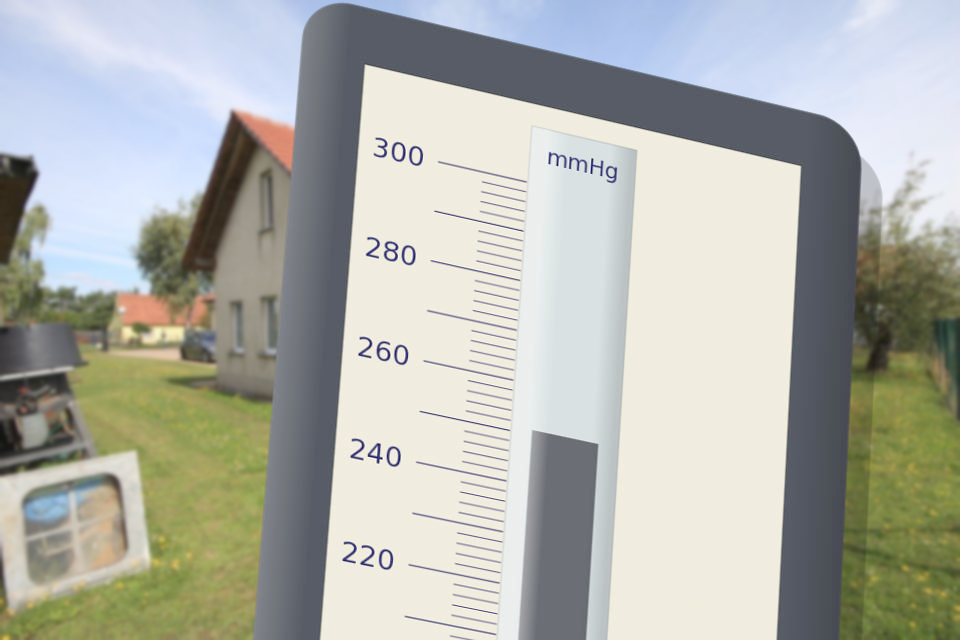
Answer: 251
